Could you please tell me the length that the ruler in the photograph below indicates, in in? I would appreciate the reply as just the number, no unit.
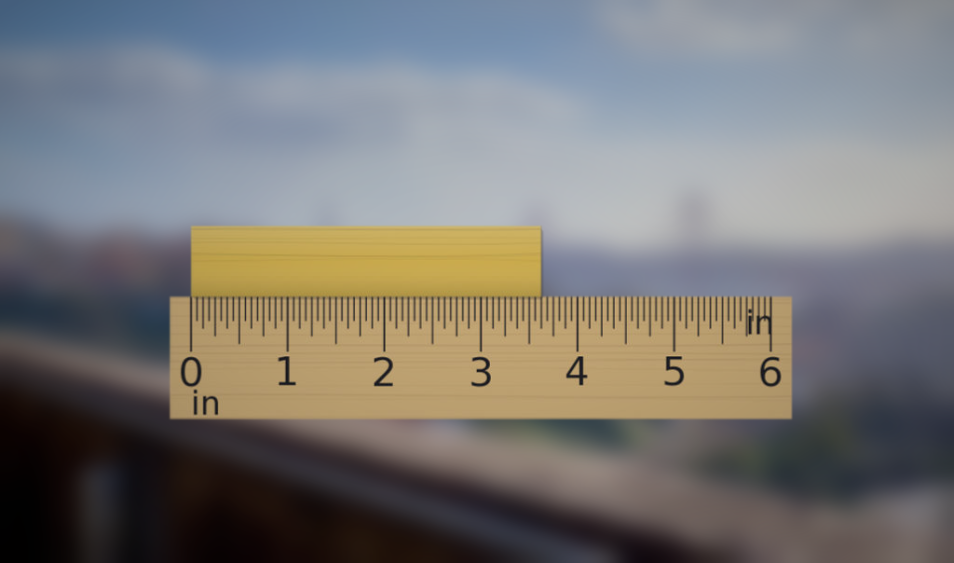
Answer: 3.625
